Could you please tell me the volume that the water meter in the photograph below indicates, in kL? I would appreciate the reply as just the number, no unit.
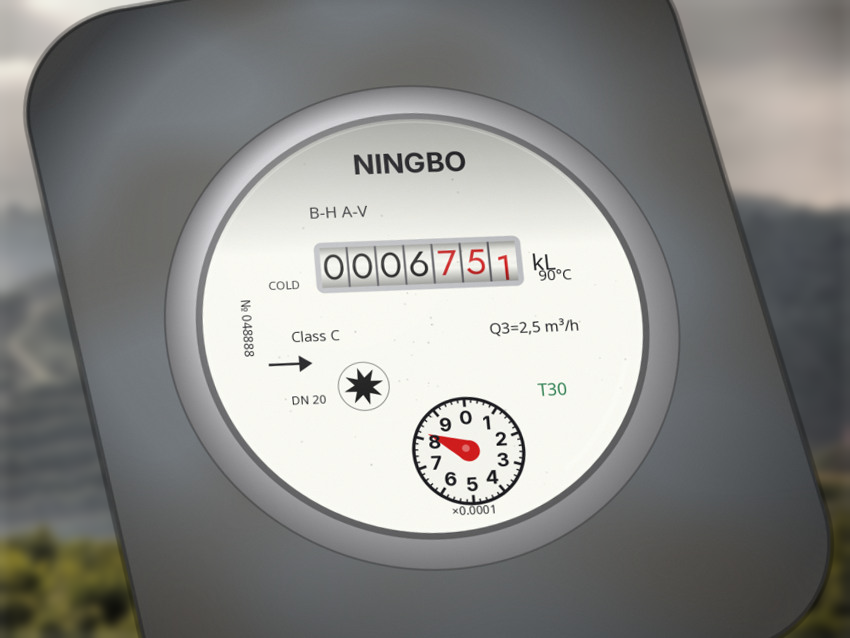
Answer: 6.7508
